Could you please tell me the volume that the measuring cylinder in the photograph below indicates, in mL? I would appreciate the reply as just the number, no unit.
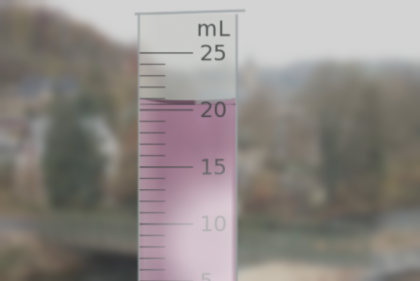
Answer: 20.5
